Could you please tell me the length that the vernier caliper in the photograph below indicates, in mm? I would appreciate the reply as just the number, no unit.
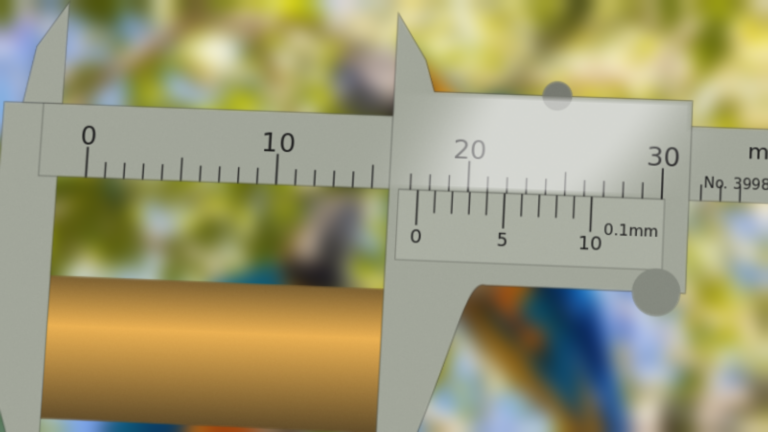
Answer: 17.4
